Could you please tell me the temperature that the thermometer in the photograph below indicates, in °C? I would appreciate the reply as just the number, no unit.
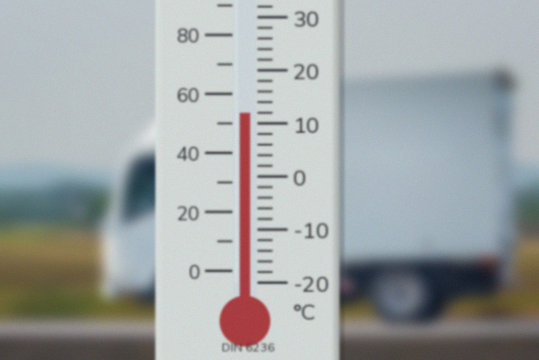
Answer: 12
